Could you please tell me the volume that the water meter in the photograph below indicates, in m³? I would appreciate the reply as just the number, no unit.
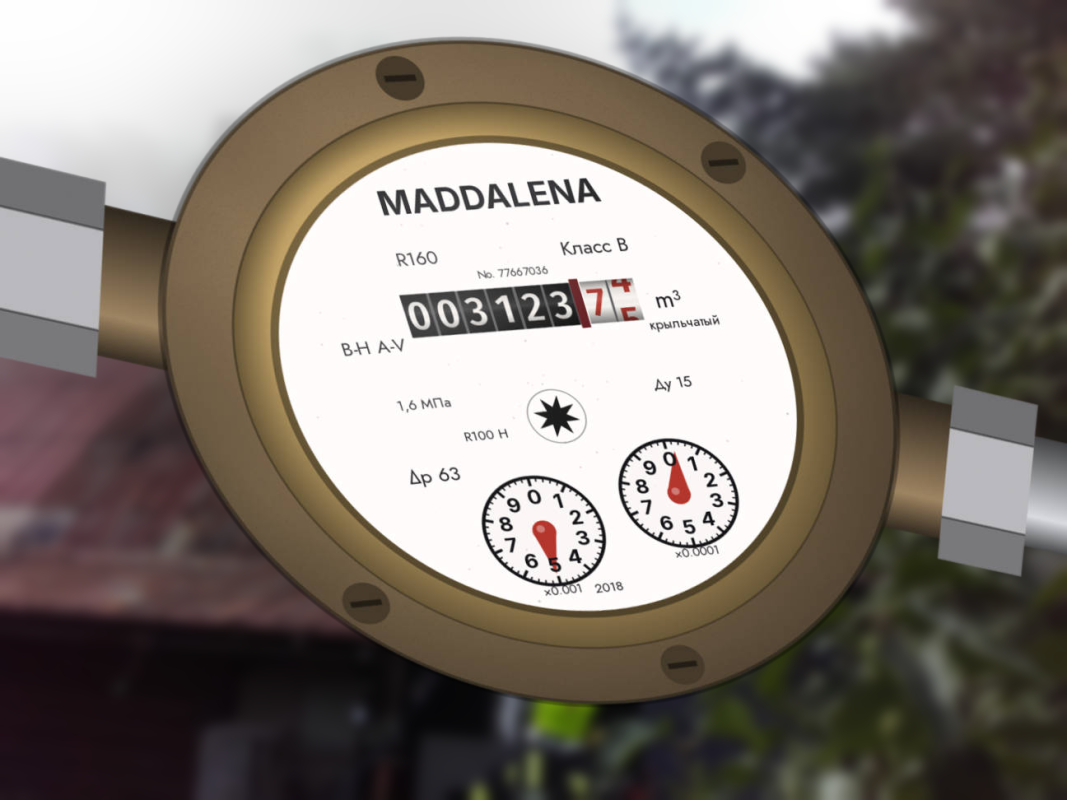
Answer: 3123.7450
